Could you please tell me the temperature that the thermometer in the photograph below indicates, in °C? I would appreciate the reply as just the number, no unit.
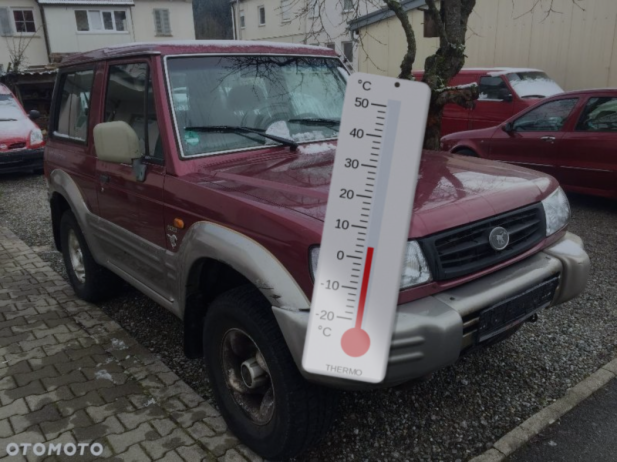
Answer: 4
